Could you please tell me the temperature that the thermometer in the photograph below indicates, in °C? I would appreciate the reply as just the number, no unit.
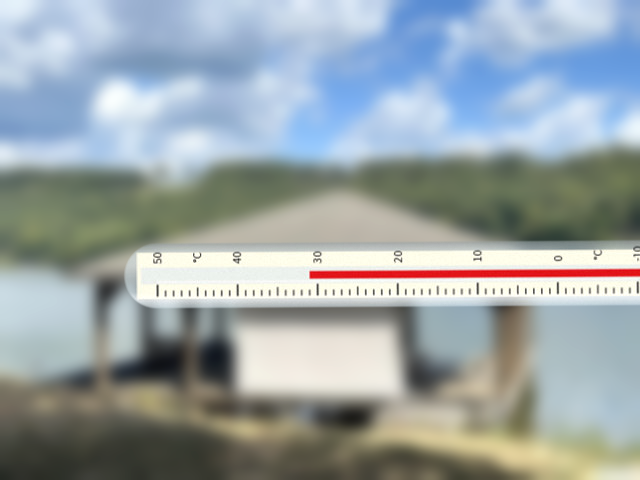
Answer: 31
